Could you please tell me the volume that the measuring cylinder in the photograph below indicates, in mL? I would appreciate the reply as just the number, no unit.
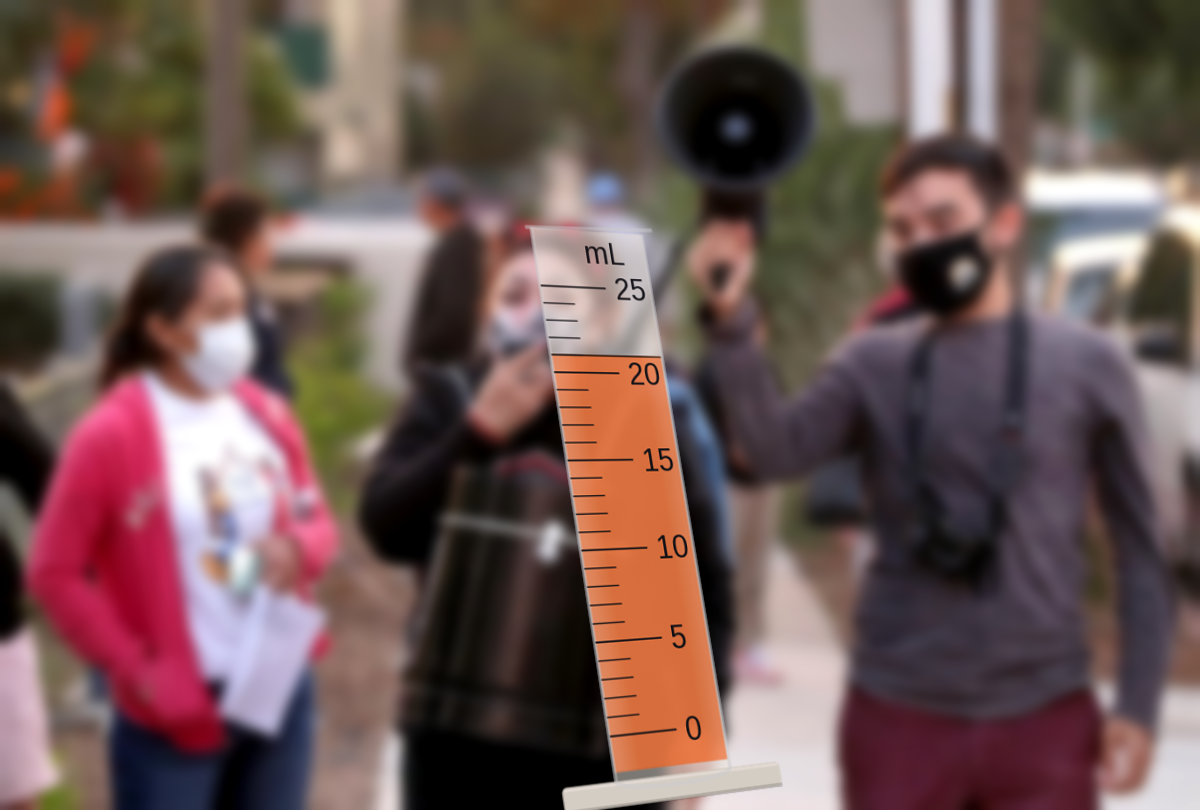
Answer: 21
